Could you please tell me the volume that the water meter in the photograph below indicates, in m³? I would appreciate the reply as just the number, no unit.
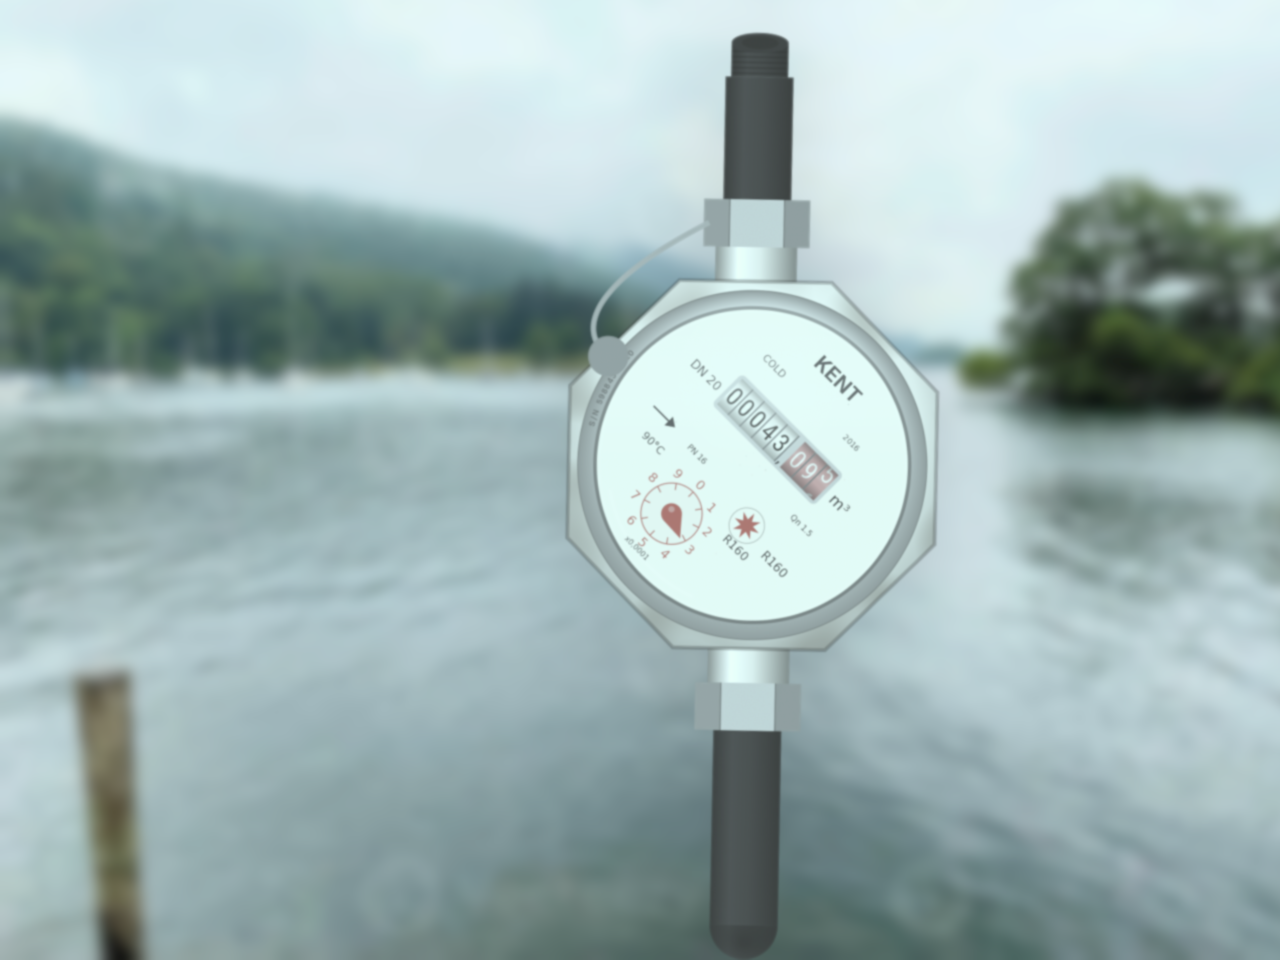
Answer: 43.0953
